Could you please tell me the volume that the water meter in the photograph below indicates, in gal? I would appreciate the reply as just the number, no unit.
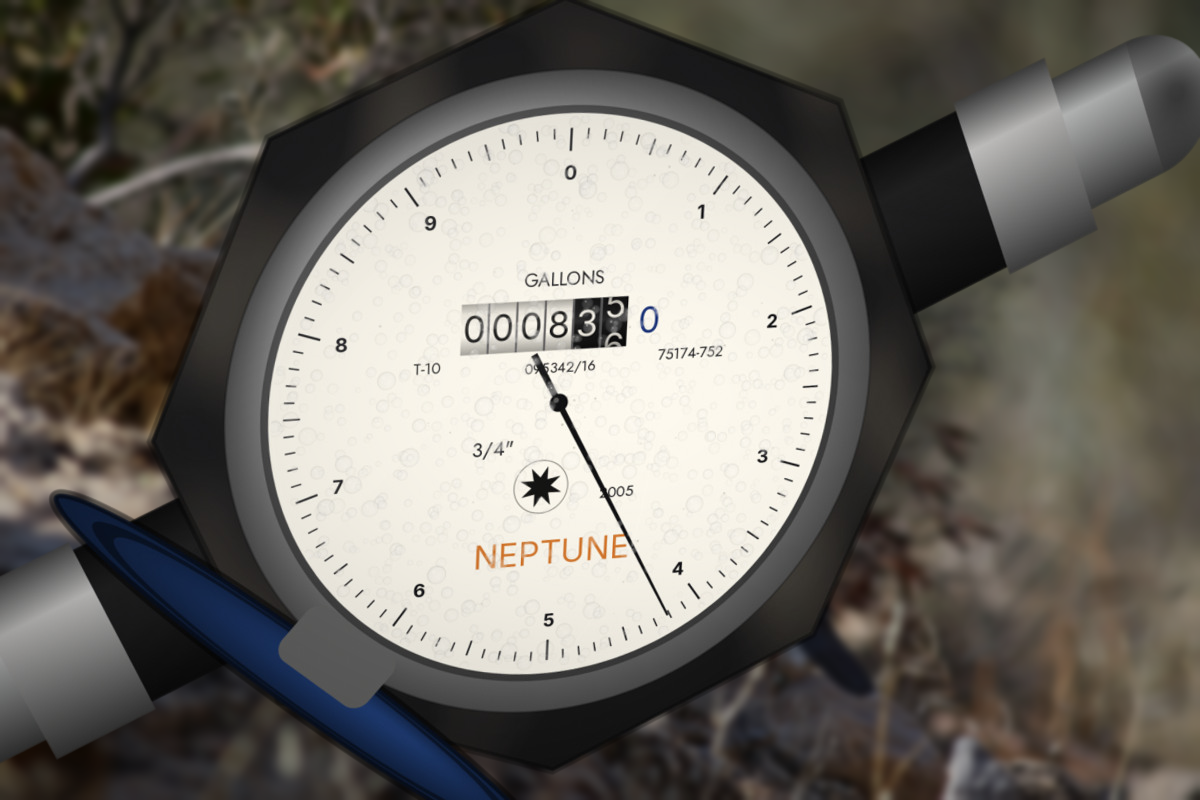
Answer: 8354.2
